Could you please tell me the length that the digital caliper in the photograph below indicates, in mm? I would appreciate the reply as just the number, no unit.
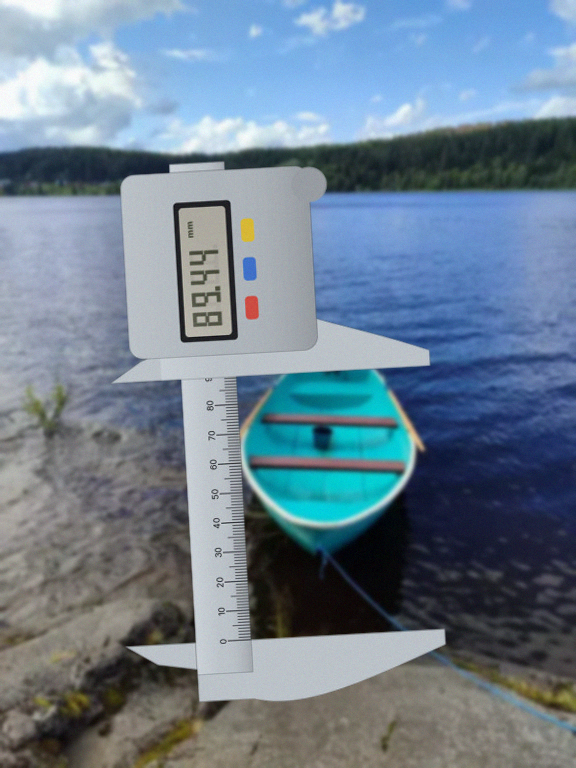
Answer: 89.44
